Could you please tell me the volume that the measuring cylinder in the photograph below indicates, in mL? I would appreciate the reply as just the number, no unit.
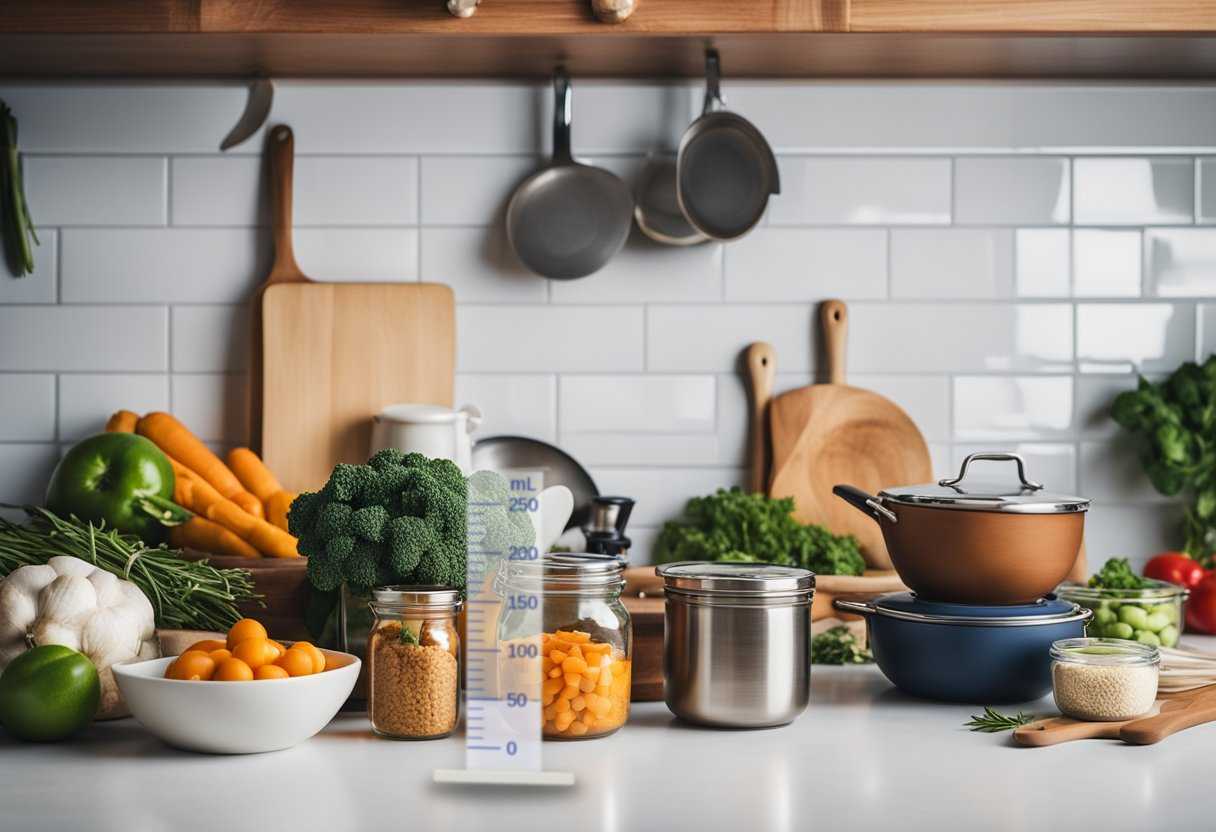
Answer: 50
